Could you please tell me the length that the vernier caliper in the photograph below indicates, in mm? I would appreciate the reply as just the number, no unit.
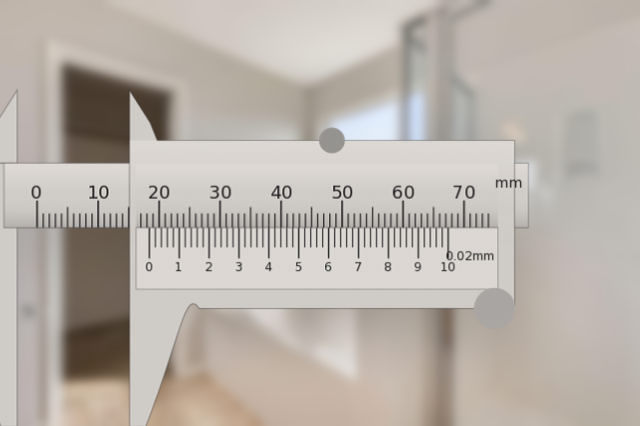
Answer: 18.4
